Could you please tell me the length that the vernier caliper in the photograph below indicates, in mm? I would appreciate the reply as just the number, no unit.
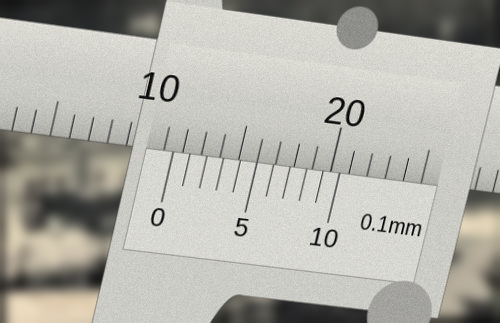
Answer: 11.5
